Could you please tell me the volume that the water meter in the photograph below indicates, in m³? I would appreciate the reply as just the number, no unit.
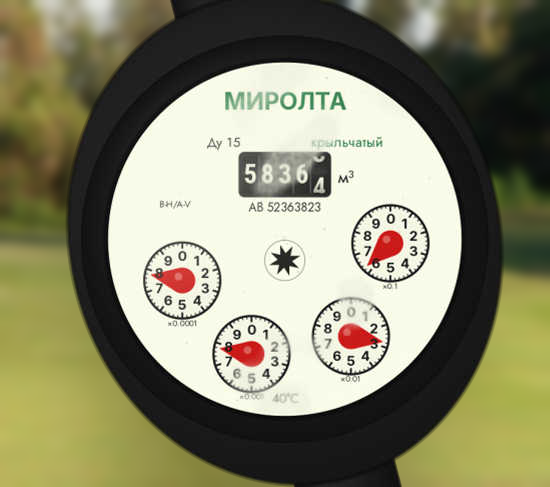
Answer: 58363.6277
